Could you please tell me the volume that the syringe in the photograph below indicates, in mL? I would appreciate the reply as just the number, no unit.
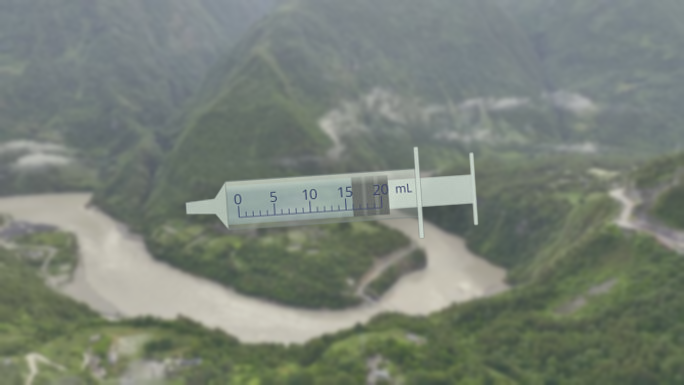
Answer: 16
